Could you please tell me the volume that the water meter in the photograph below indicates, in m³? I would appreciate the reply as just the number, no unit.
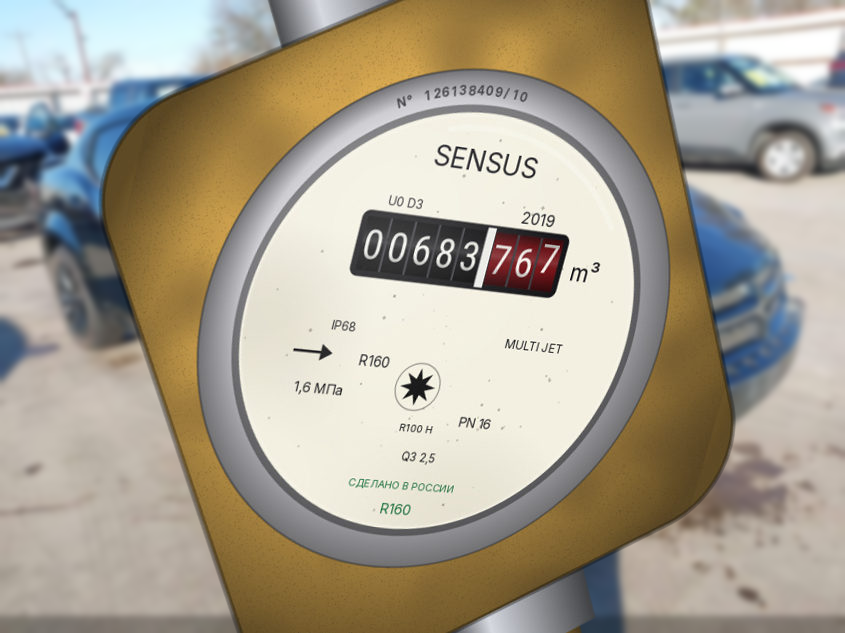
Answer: 683.767
